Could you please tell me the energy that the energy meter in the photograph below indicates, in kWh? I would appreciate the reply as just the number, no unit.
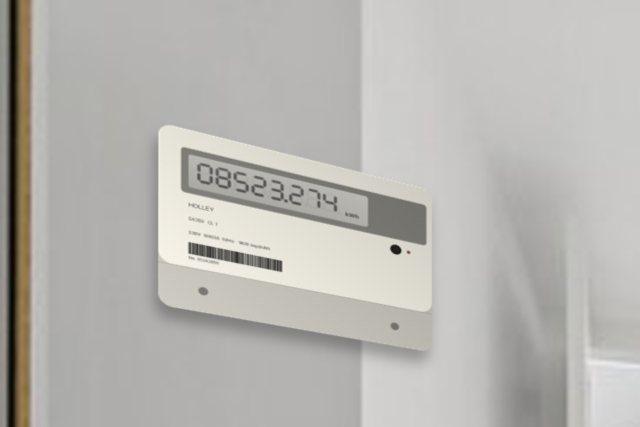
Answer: 8523.274
